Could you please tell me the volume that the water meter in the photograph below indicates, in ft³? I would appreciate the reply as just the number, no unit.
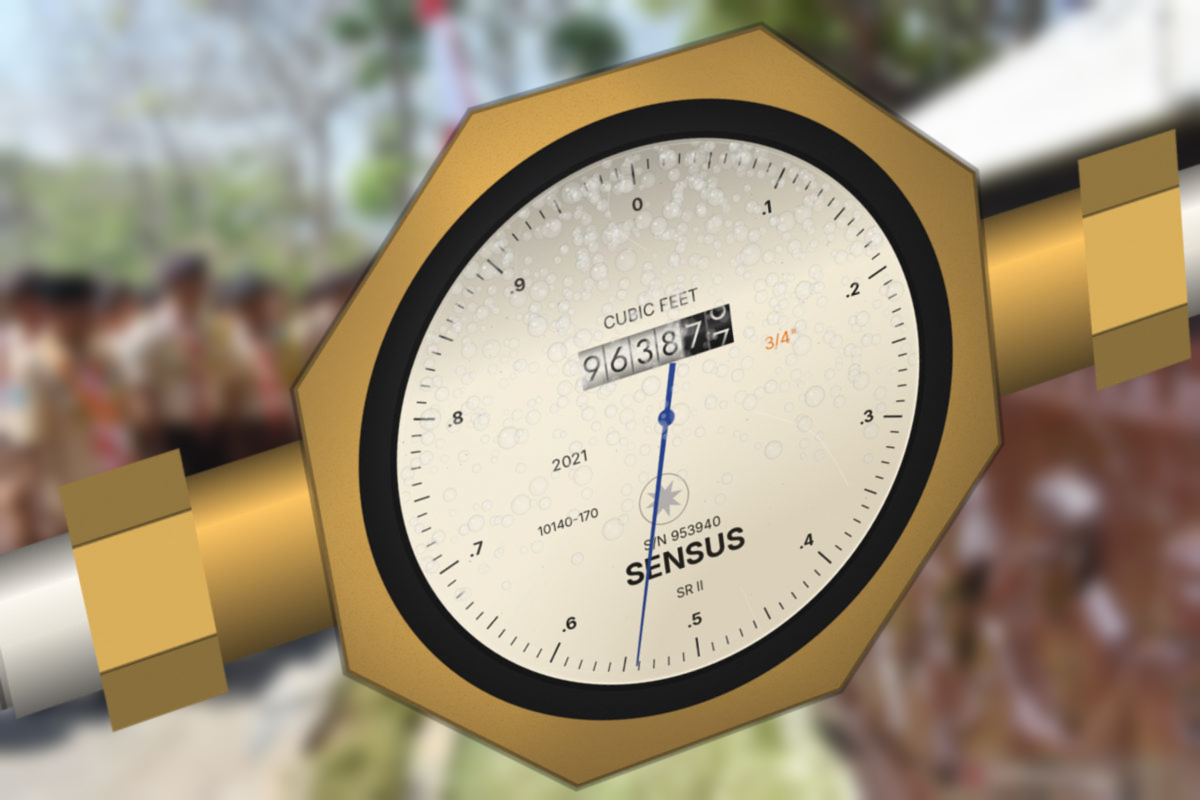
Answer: 963876.54
